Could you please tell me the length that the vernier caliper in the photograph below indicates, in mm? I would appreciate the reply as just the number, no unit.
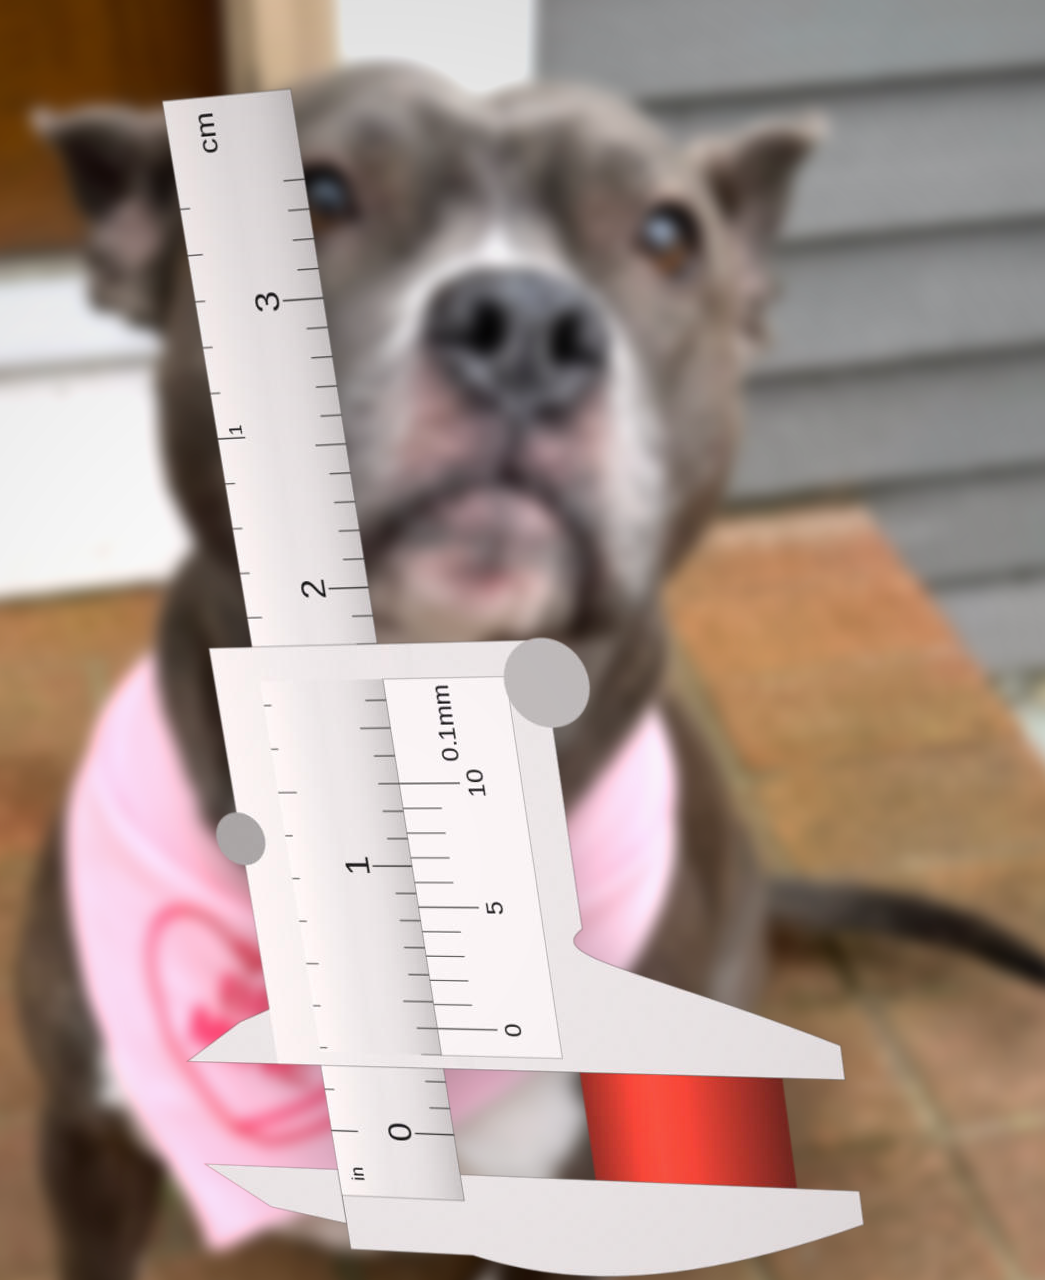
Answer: 4.0
